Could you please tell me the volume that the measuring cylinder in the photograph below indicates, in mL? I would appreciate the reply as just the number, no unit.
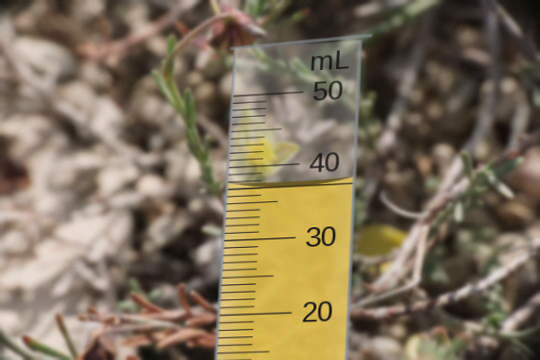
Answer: 37
